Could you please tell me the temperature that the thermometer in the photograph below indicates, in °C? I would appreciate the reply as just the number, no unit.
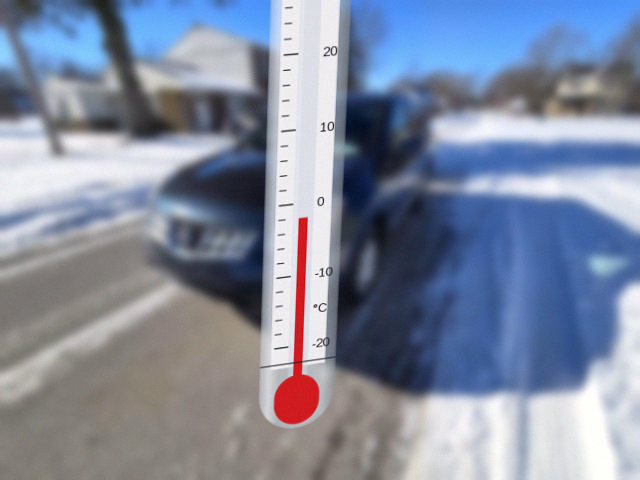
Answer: -2
